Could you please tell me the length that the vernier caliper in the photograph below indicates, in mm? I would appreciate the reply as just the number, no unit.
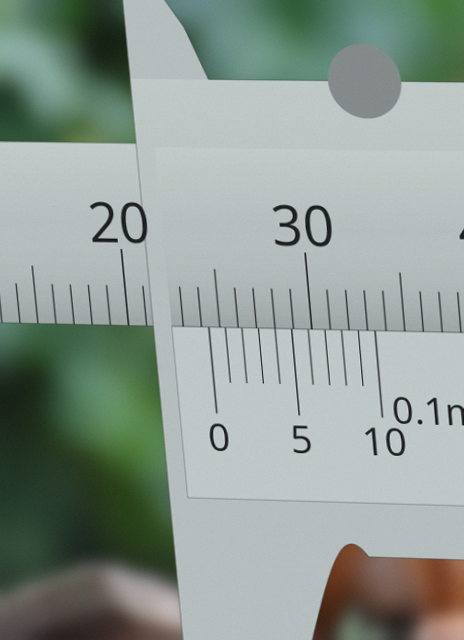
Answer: 24.4
